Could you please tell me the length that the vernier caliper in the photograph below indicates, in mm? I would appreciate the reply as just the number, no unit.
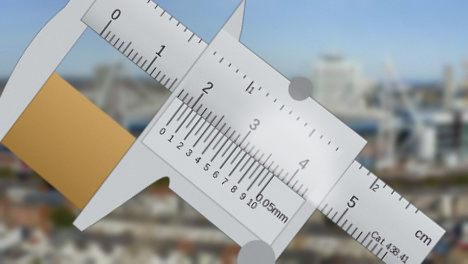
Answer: 18.4
